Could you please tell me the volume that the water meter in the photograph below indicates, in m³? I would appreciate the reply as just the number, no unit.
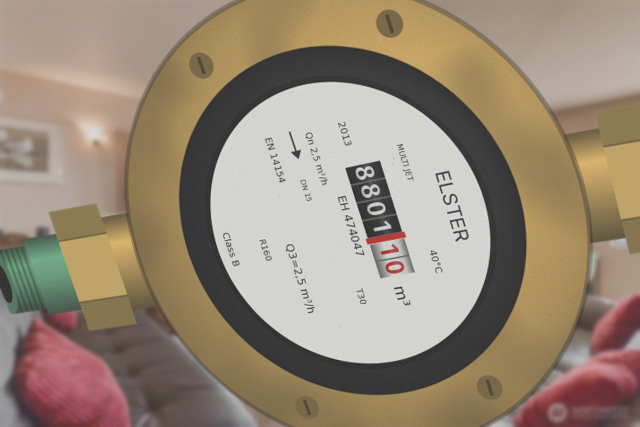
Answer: 8801.10
